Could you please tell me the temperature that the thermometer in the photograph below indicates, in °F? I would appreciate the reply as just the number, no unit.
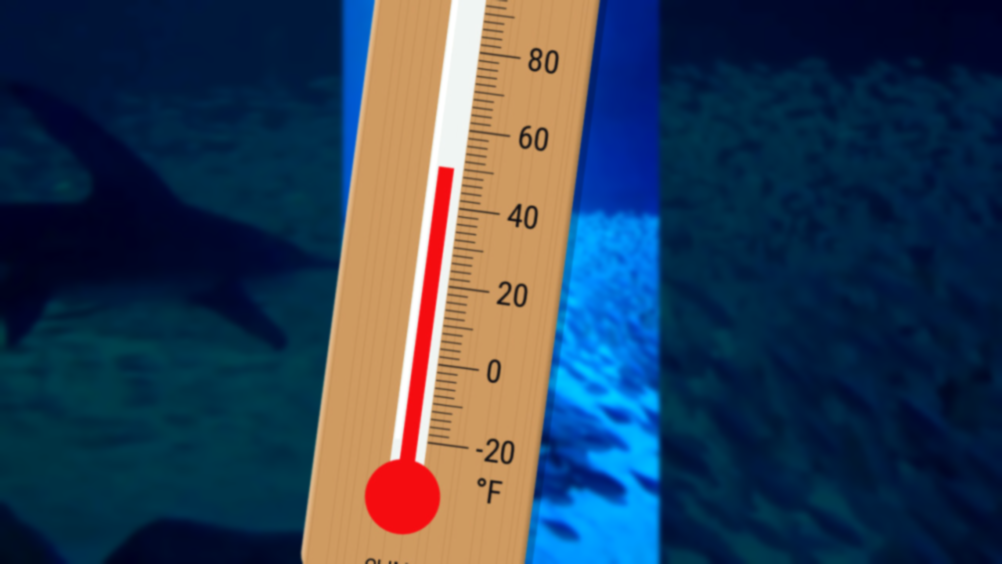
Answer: 50
